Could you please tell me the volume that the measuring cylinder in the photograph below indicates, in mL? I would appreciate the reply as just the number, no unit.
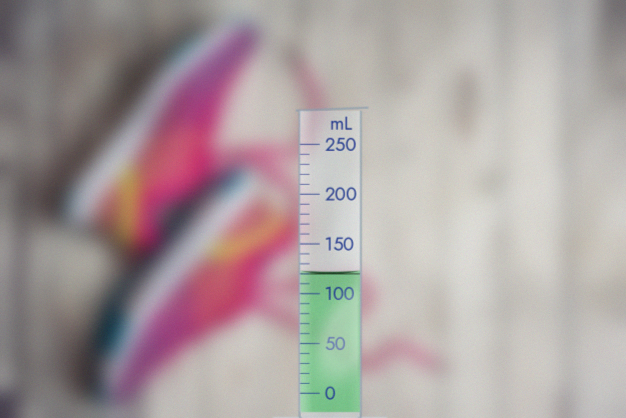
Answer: 120
